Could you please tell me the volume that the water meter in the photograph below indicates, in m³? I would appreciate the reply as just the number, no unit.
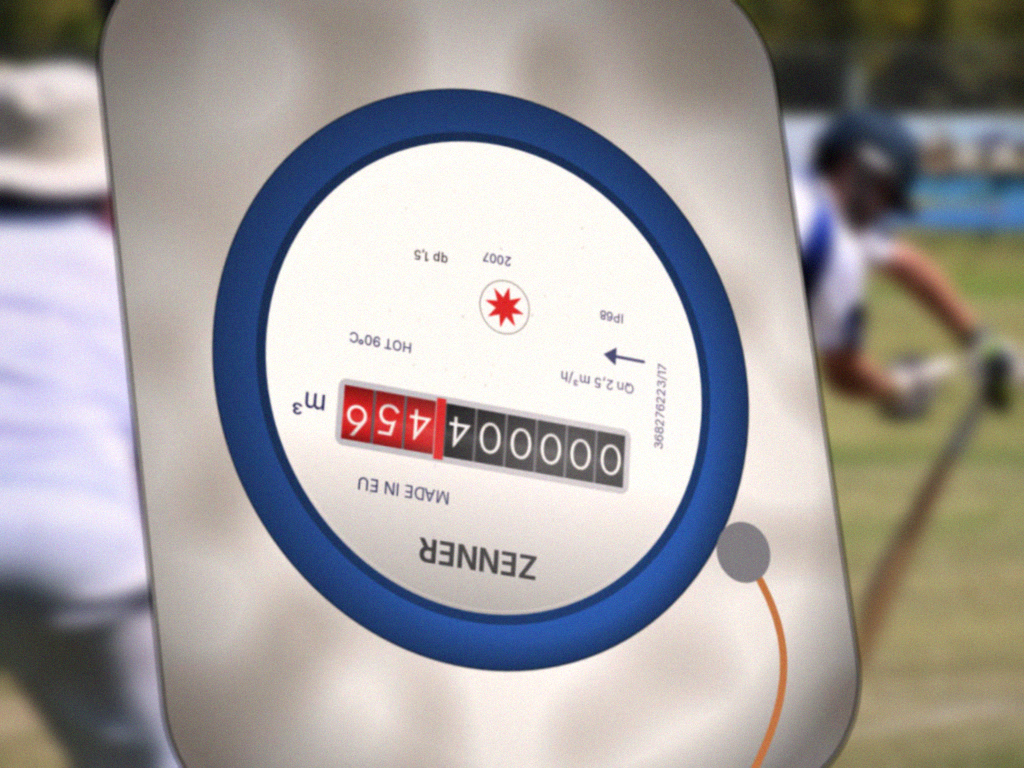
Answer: 4.456
